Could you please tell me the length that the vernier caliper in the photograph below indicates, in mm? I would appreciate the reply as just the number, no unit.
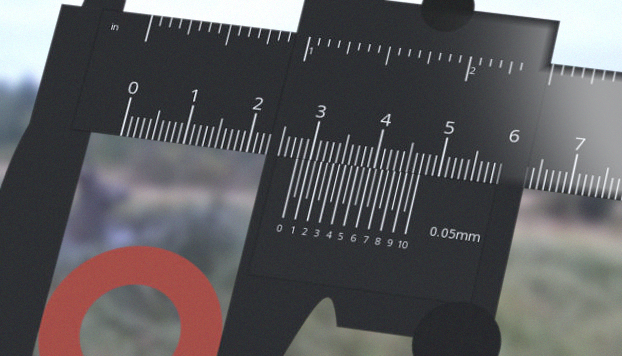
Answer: 28.0
